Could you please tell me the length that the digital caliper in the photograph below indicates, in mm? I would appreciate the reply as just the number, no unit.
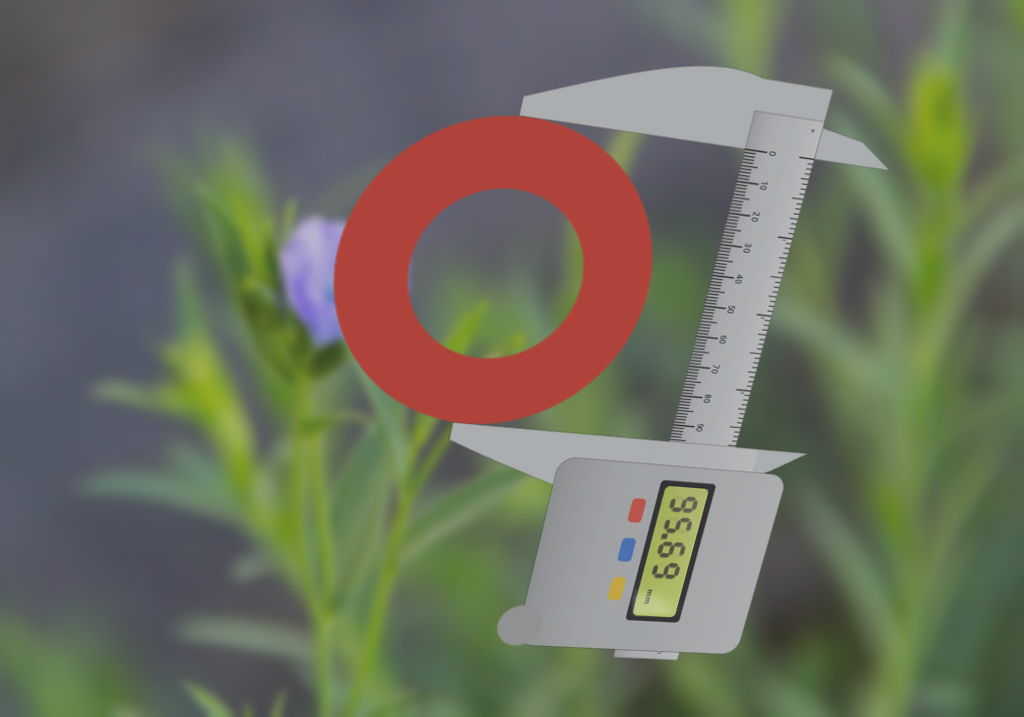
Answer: 95.69
